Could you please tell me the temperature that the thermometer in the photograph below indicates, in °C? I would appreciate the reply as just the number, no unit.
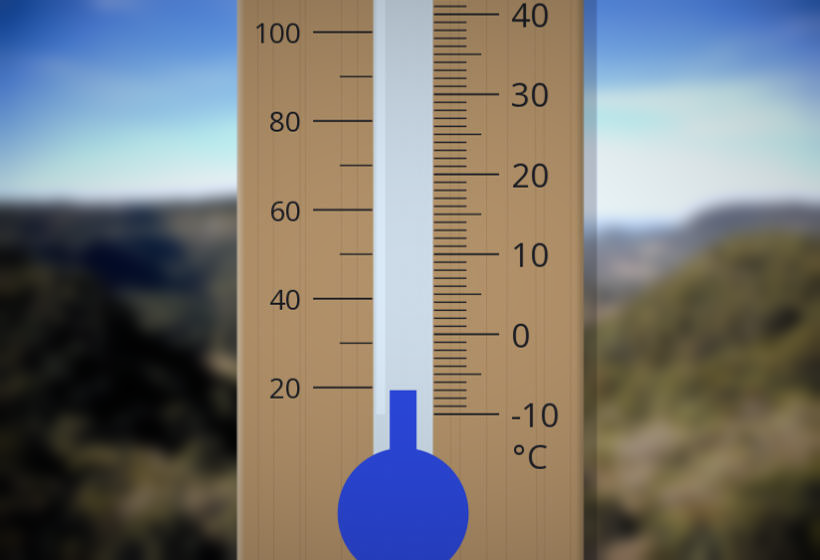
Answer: -7
